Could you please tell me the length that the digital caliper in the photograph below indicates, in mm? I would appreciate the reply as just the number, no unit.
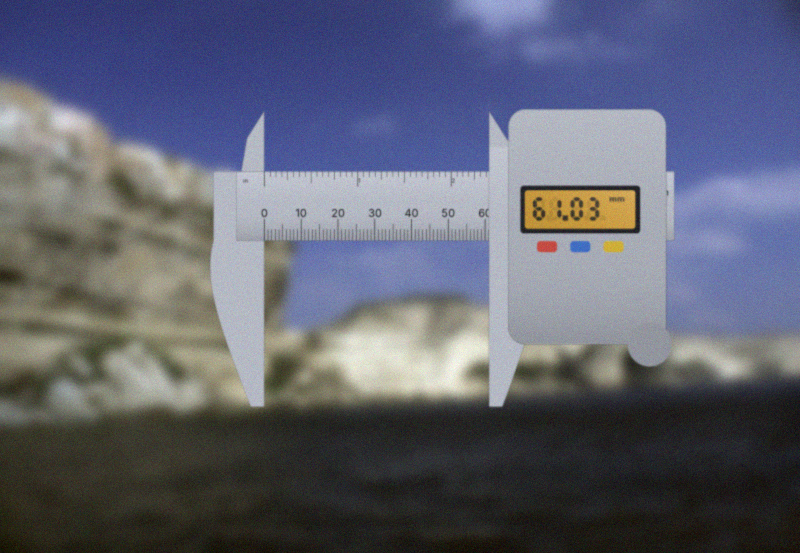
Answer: 61.03
